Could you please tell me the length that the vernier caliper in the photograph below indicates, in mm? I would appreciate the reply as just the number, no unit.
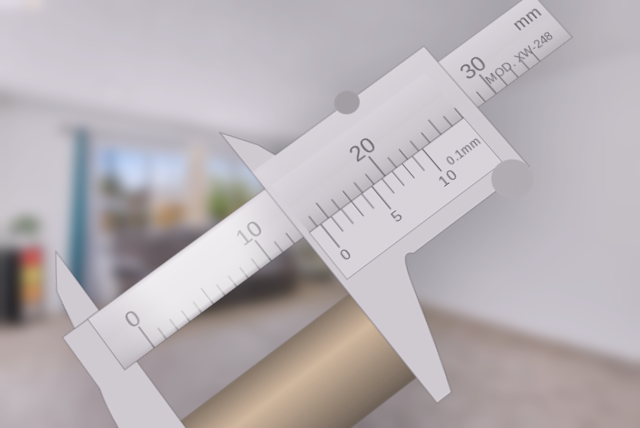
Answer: 14.3
